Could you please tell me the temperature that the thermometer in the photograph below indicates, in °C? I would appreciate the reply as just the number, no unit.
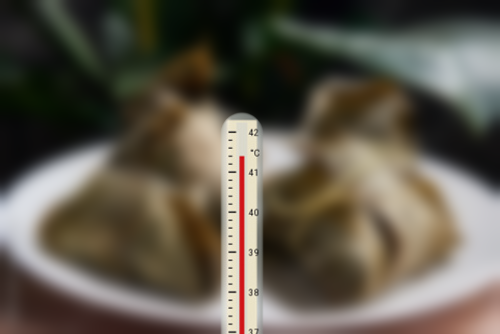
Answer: 41.4
